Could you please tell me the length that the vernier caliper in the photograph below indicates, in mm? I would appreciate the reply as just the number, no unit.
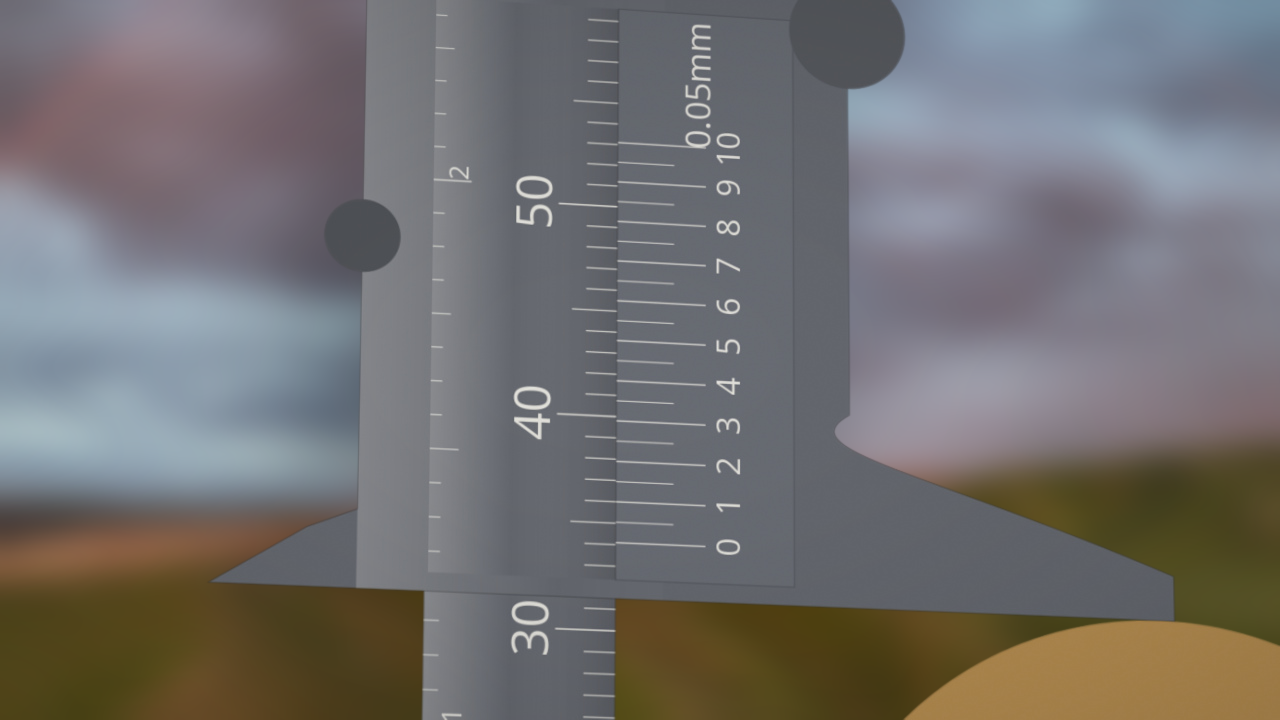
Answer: 34.1
